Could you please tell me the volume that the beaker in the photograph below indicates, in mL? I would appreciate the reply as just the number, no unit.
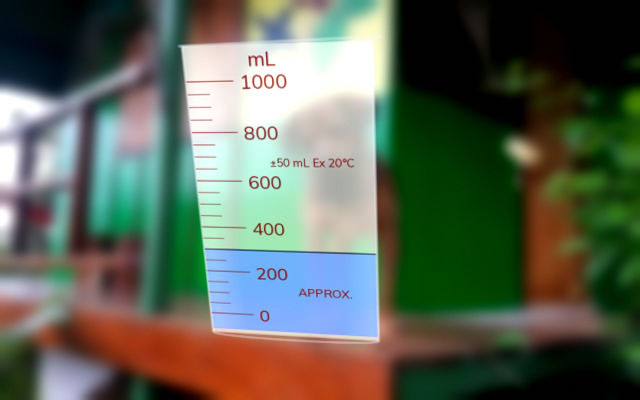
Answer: 300
